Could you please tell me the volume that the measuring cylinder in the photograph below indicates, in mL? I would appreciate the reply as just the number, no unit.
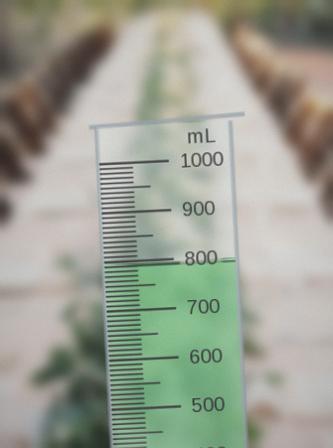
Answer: 790
